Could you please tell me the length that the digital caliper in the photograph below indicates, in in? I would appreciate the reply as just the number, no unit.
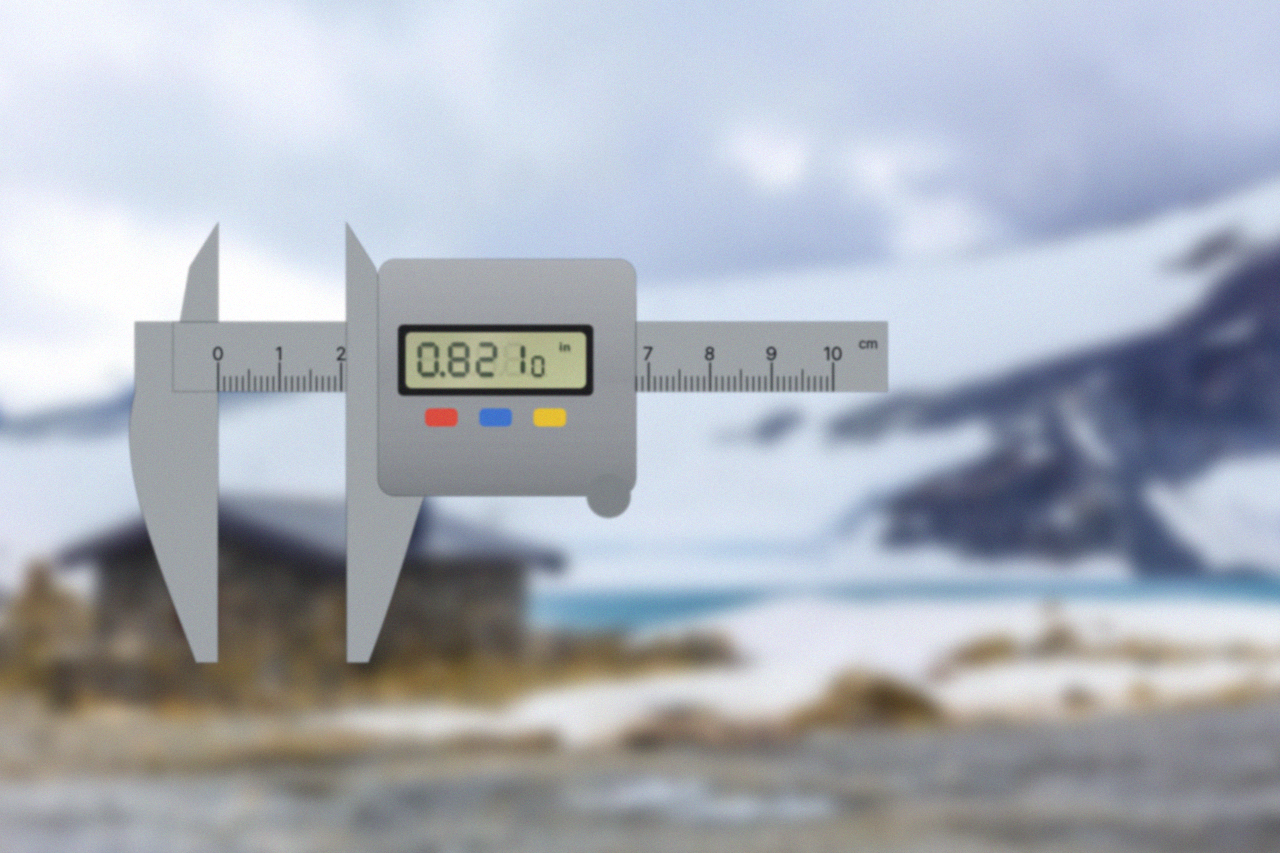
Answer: 0.8210
